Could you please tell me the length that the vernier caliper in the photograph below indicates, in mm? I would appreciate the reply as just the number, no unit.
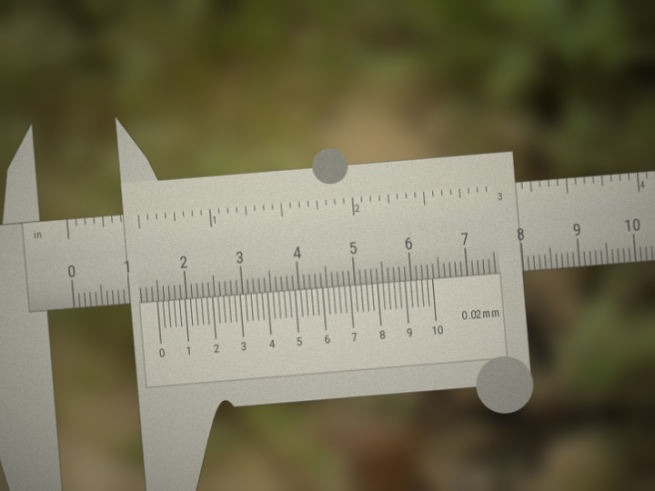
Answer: 14.8
